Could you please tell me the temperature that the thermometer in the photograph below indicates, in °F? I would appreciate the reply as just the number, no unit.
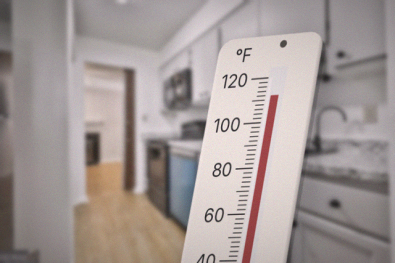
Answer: 112
